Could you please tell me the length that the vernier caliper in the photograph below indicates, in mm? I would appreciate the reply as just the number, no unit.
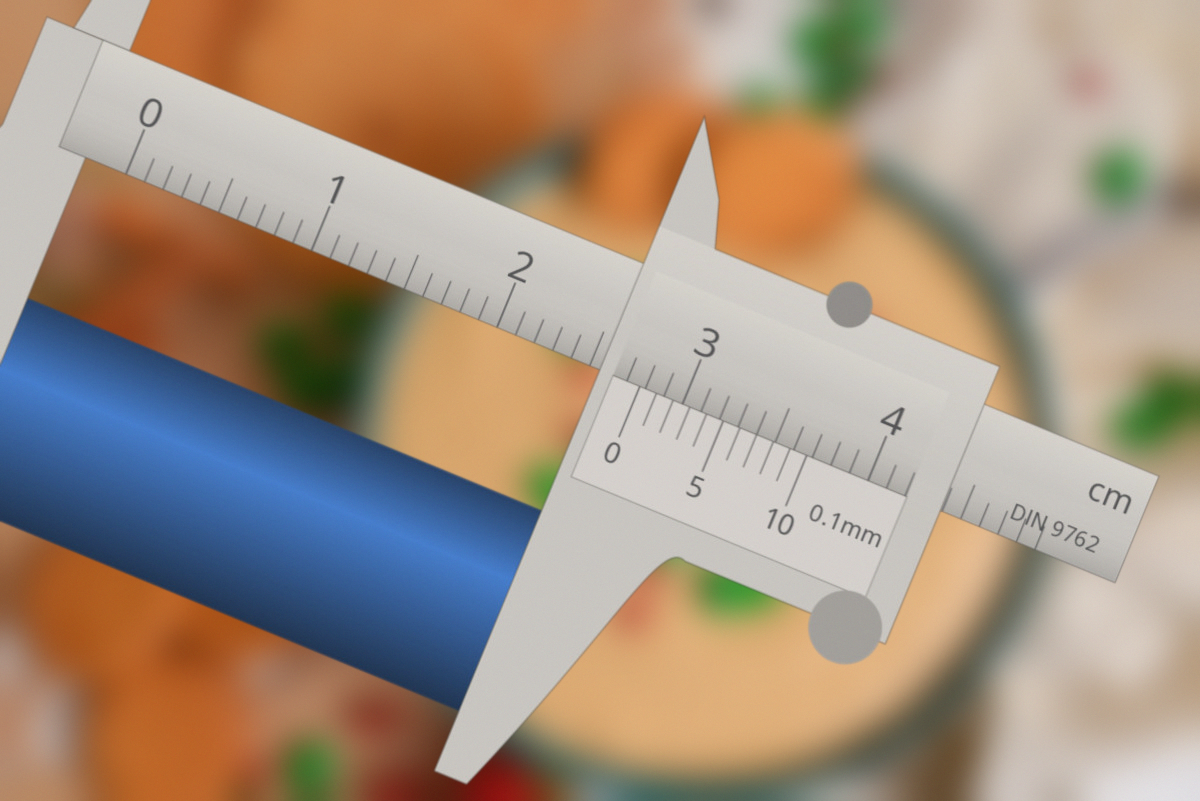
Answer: 27.7
